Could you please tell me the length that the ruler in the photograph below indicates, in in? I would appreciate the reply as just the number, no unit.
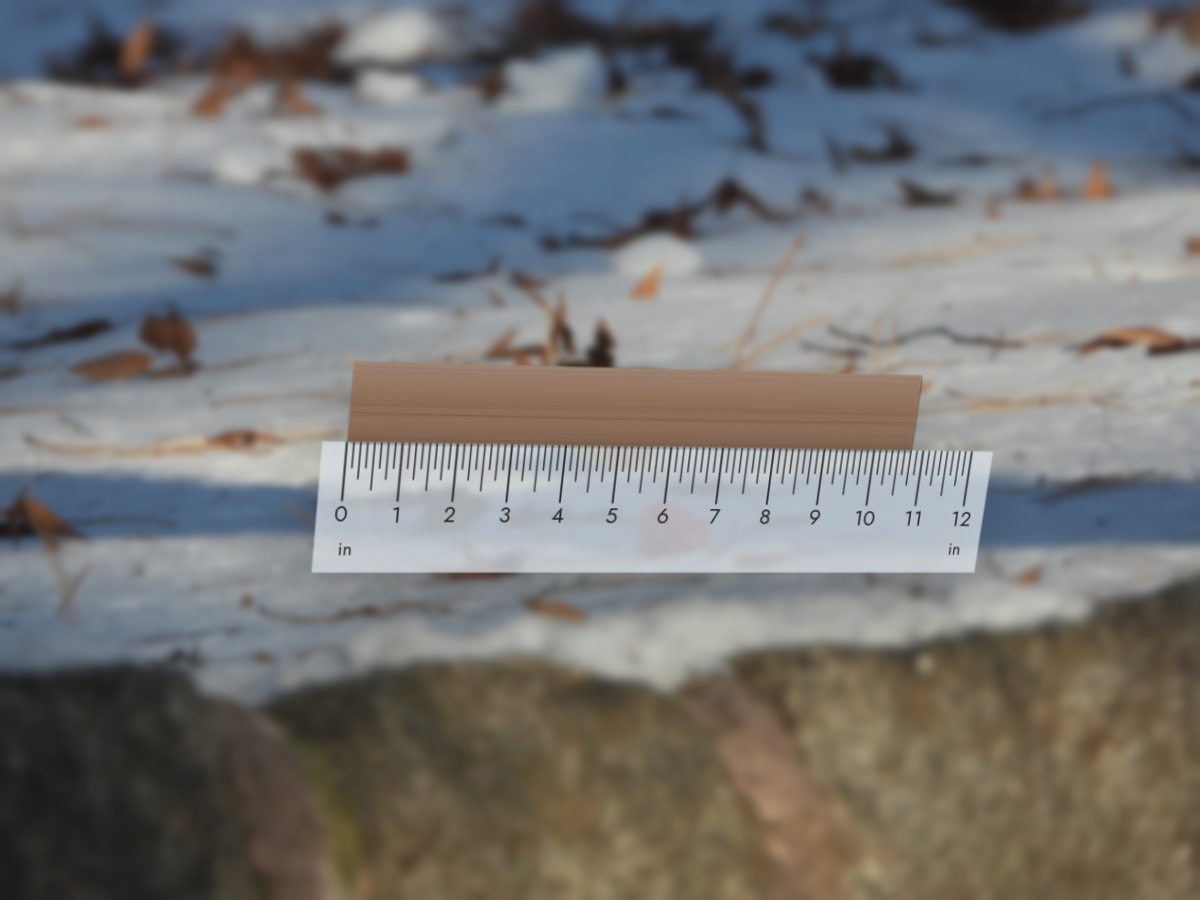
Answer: 10.75
